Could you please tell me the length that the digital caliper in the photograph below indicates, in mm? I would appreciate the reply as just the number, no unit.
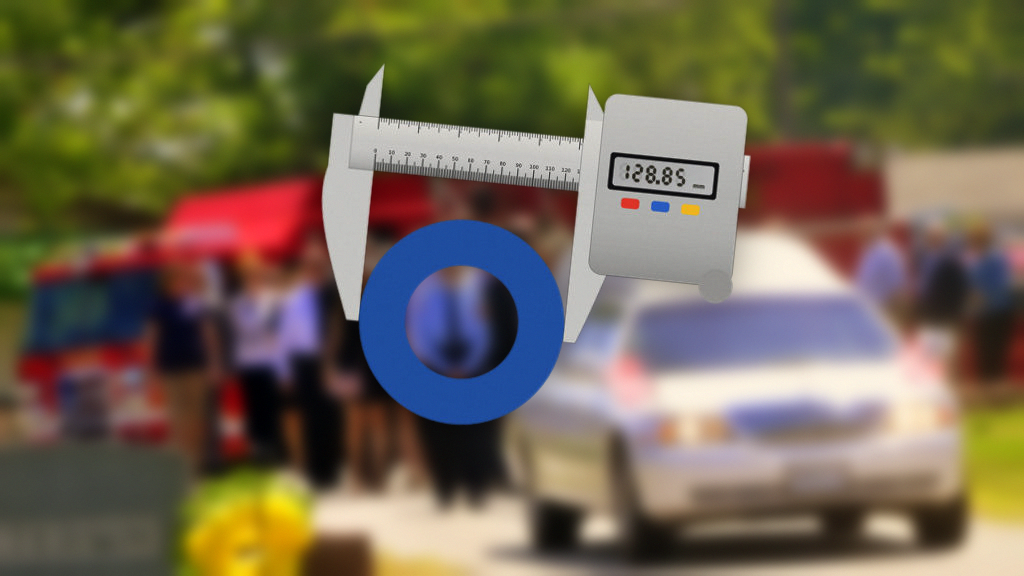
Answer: 128.85
